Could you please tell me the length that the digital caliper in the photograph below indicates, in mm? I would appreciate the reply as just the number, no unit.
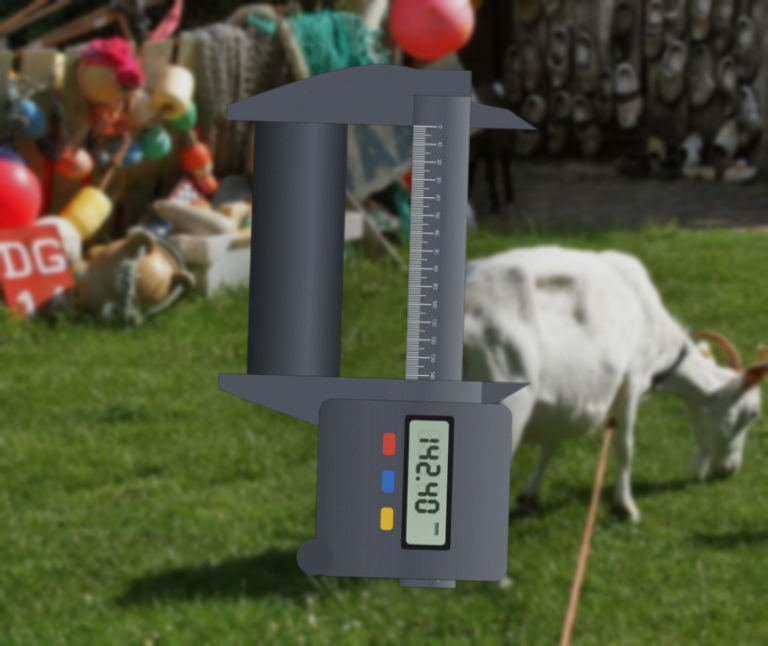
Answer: 142.40
